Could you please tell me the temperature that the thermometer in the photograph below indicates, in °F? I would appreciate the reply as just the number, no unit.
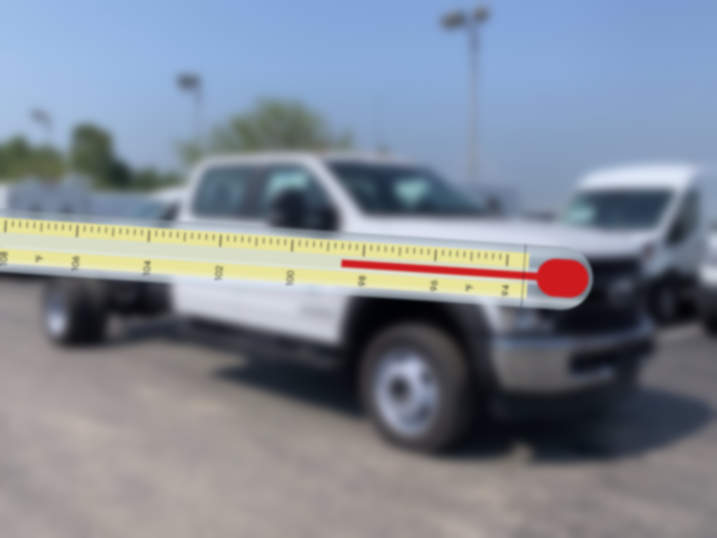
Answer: 98.6
